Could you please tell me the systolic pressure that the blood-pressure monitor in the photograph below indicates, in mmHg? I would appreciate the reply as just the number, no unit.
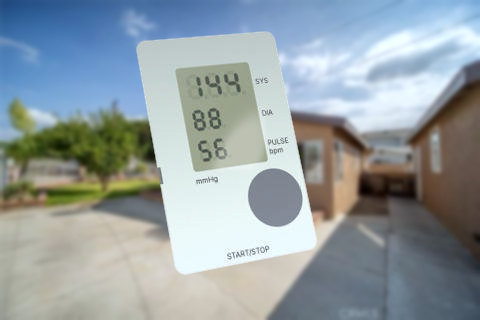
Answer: 144
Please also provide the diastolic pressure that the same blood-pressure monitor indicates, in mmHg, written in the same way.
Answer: 88
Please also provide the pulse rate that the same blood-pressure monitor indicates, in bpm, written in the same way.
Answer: 56
